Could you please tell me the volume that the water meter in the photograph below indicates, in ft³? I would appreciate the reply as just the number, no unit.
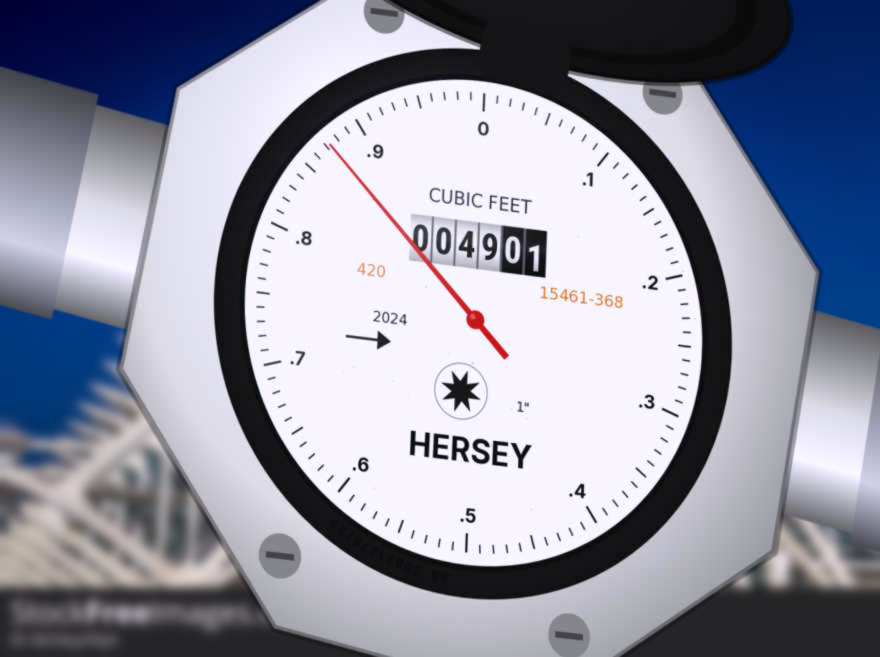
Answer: 4900.87
